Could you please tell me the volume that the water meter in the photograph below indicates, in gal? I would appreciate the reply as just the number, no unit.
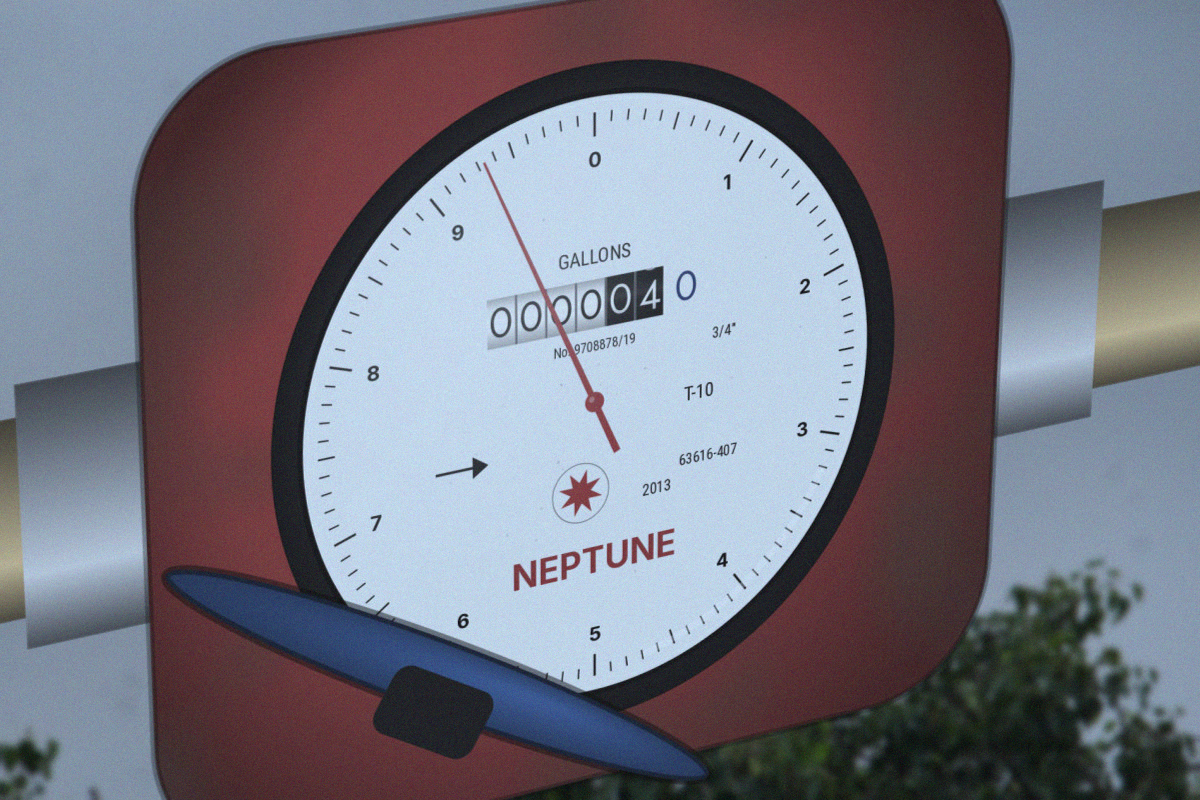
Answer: 39.3
